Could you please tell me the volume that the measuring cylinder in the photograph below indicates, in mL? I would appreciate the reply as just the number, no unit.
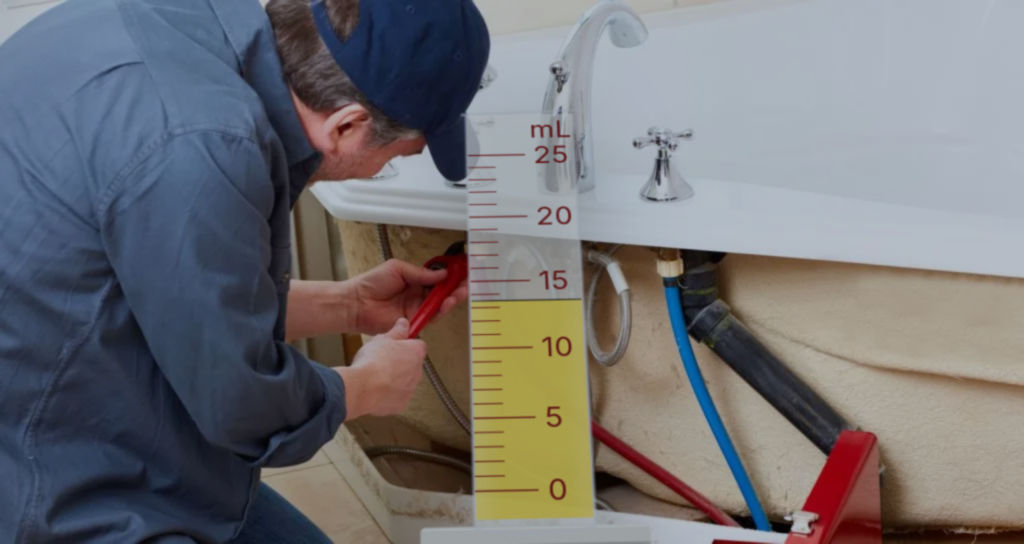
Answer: 13.5
